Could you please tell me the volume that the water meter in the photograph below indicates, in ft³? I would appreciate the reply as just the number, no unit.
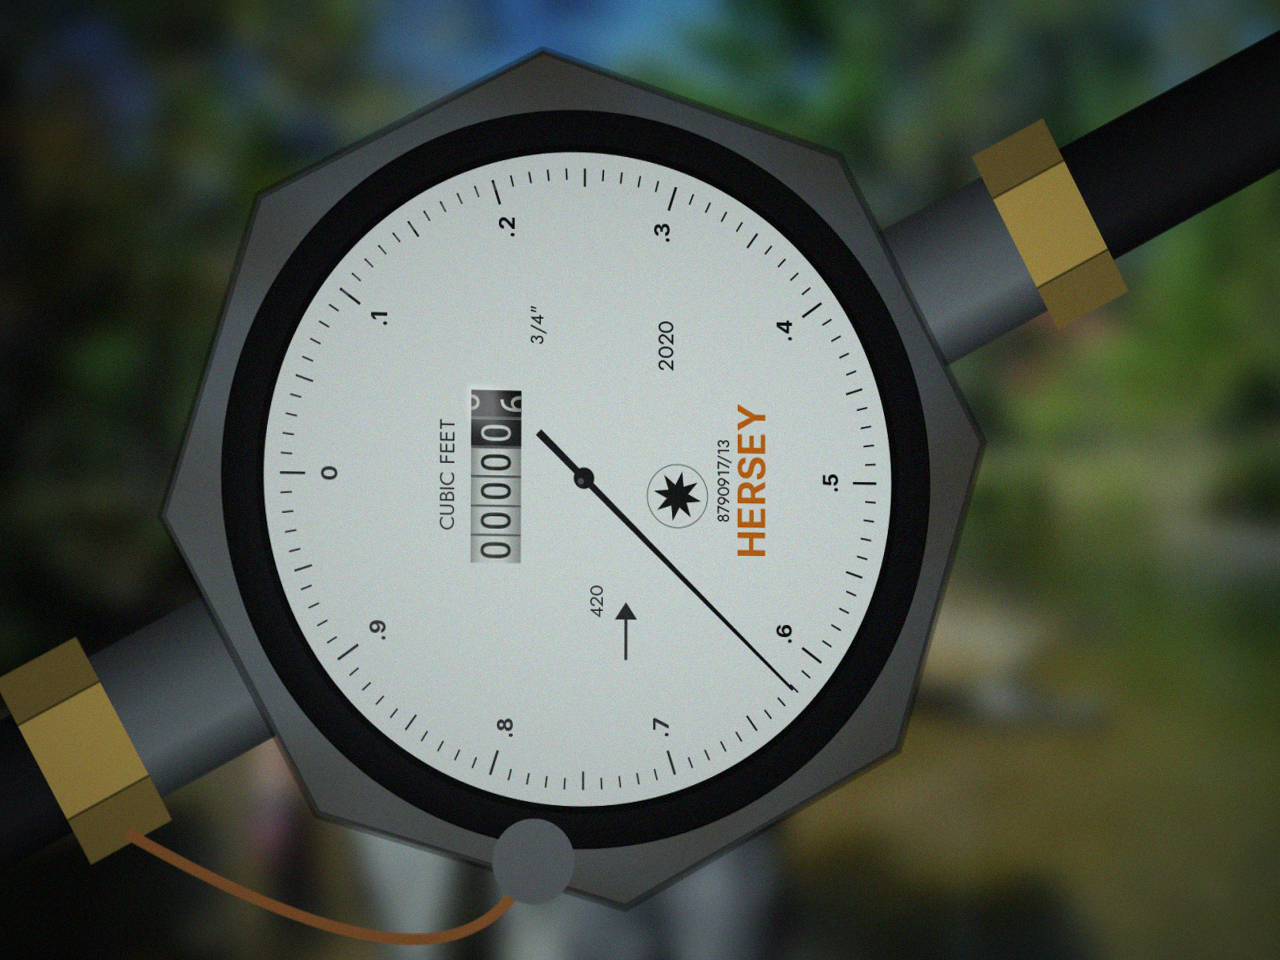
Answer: 5.62
